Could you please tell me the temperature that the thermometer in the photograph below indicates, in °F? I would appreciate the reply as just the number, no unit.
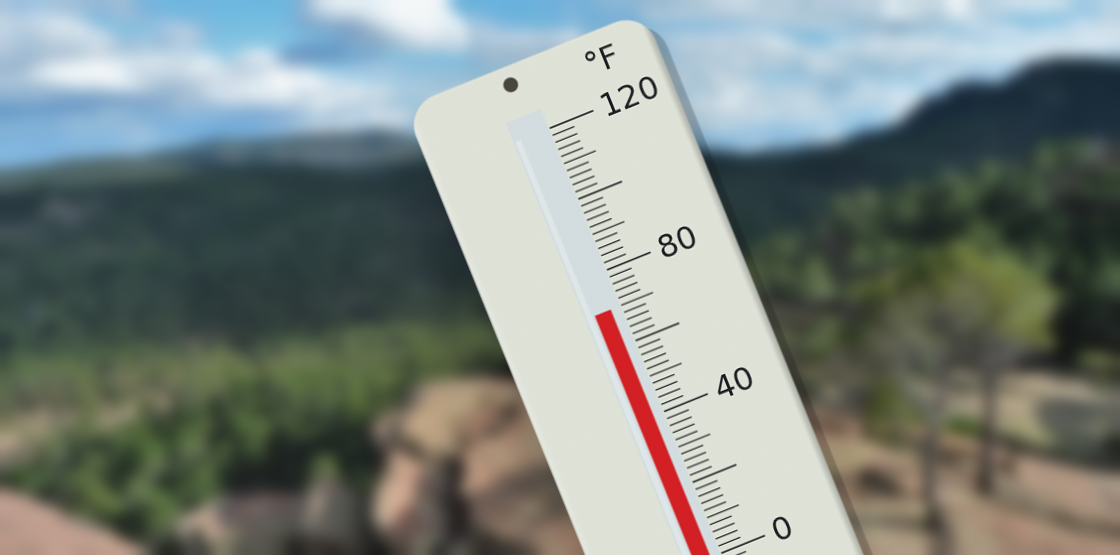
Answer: 70
